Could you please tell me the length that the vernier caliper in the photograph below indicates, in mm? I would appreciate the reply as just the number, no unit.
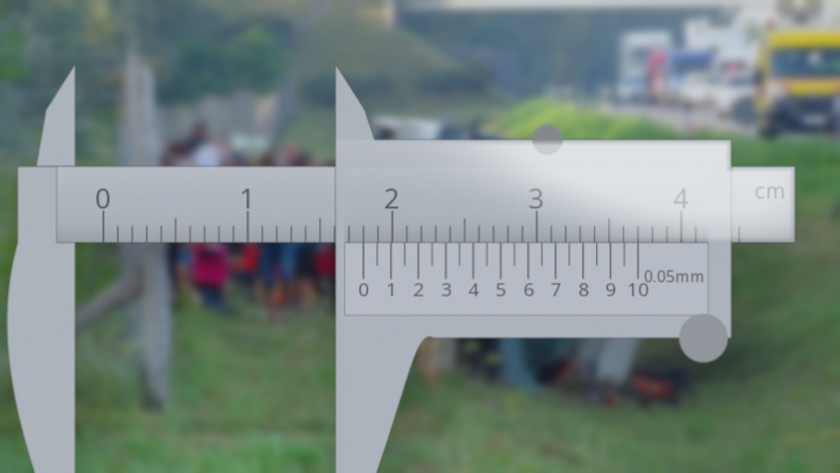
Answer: 18.0
